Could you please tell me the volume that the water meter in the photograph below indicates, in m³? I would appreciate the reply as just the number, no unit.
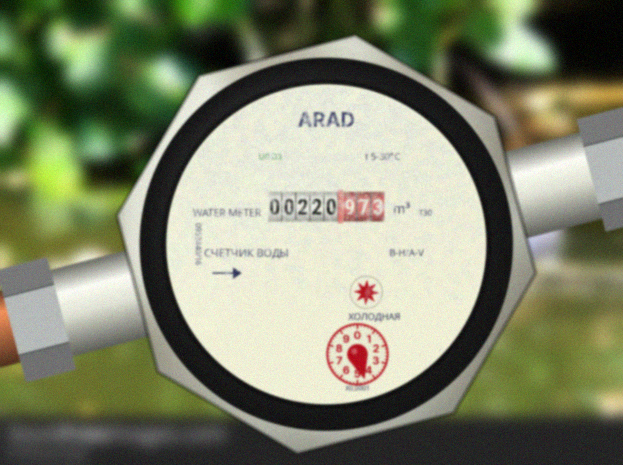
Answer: 220.9734
